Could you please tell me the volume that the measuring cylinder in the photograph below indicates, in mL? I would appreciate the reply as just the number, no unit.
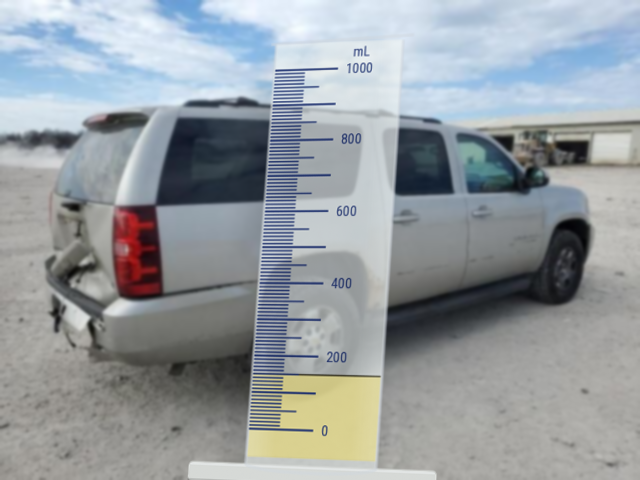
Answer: 150
